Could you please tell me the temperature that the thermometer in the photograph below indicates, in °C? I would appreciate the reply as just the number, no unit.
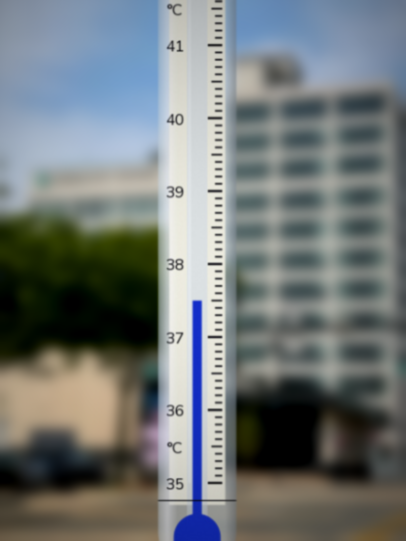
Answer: 37.5
